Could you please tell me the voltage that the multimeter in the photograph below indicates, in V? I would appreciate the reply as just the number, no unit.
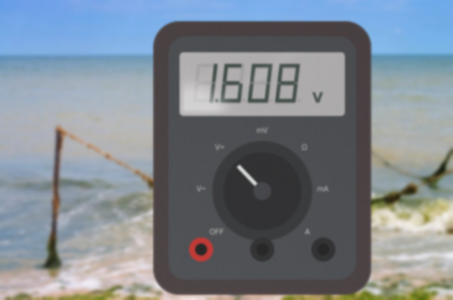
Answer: 1.608
